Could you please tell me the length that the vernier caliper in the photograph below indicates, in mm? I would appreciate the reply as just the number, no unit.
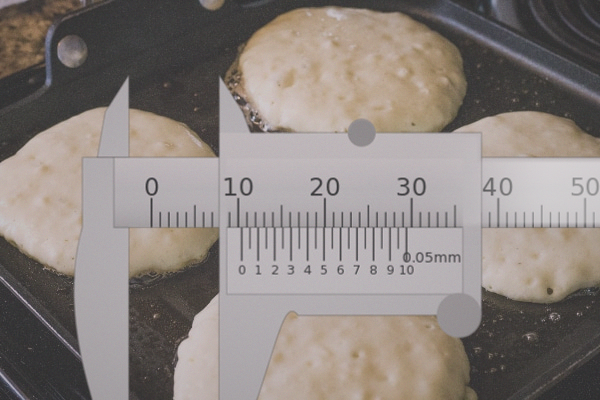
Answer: 10.4
